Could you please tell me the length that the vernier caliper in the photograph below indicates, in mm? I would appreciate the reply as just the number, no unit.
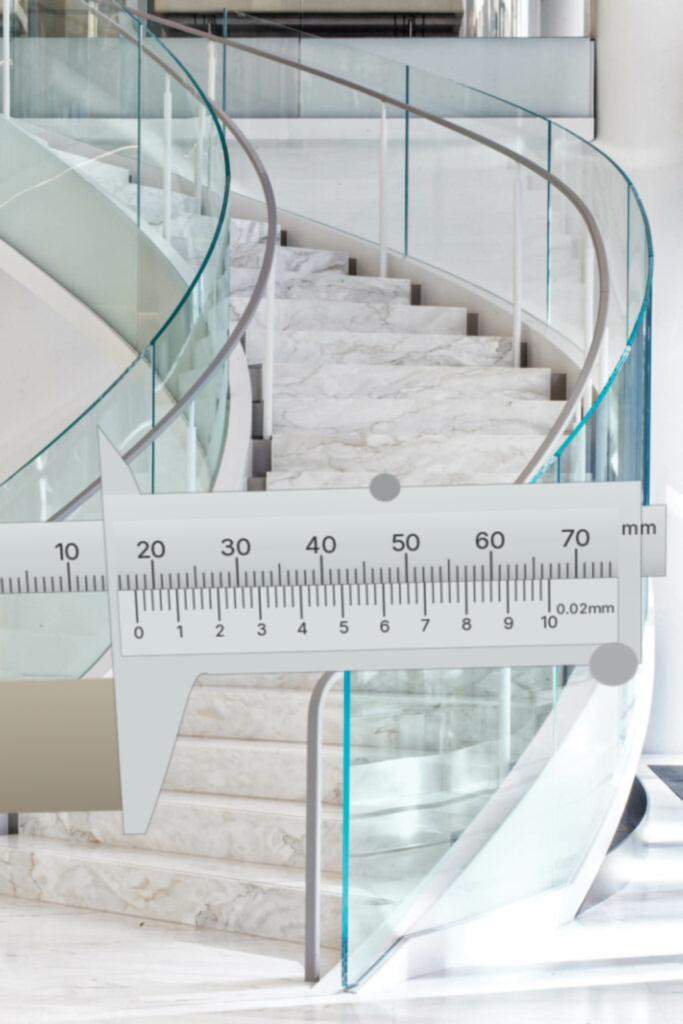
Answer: 17.8
